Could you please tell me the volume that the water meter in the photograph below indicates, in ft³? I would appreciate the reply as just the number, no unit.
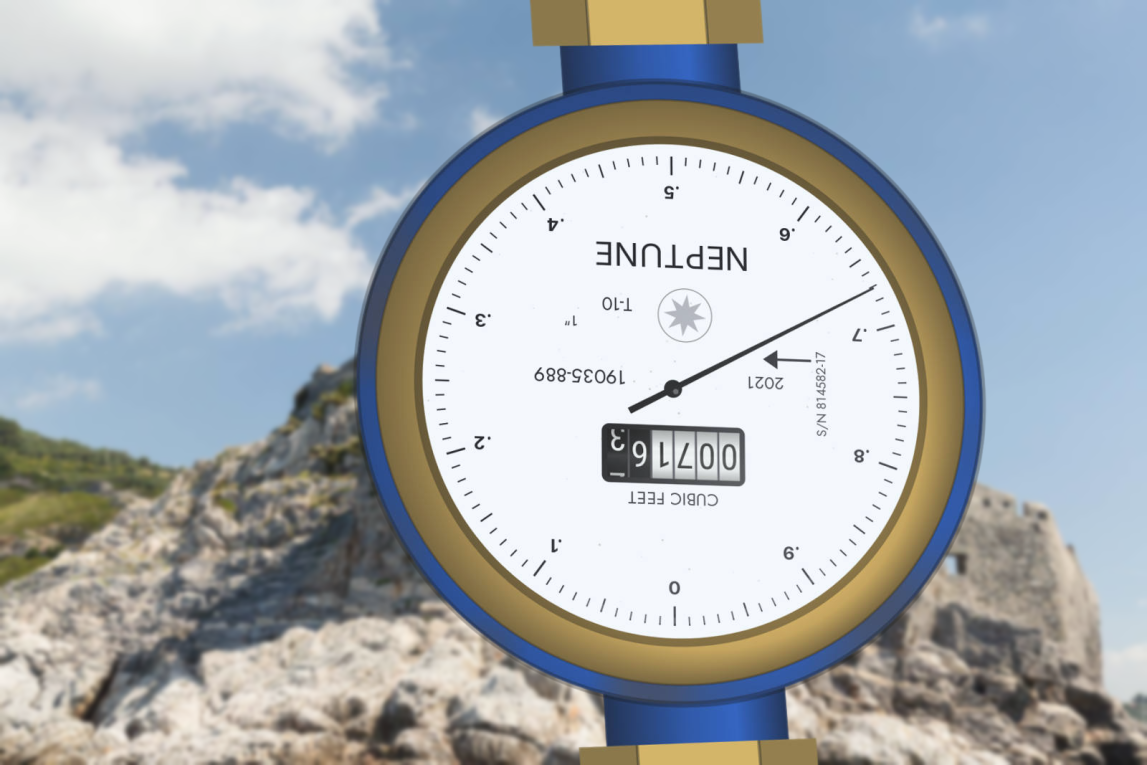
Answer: 7162.67
